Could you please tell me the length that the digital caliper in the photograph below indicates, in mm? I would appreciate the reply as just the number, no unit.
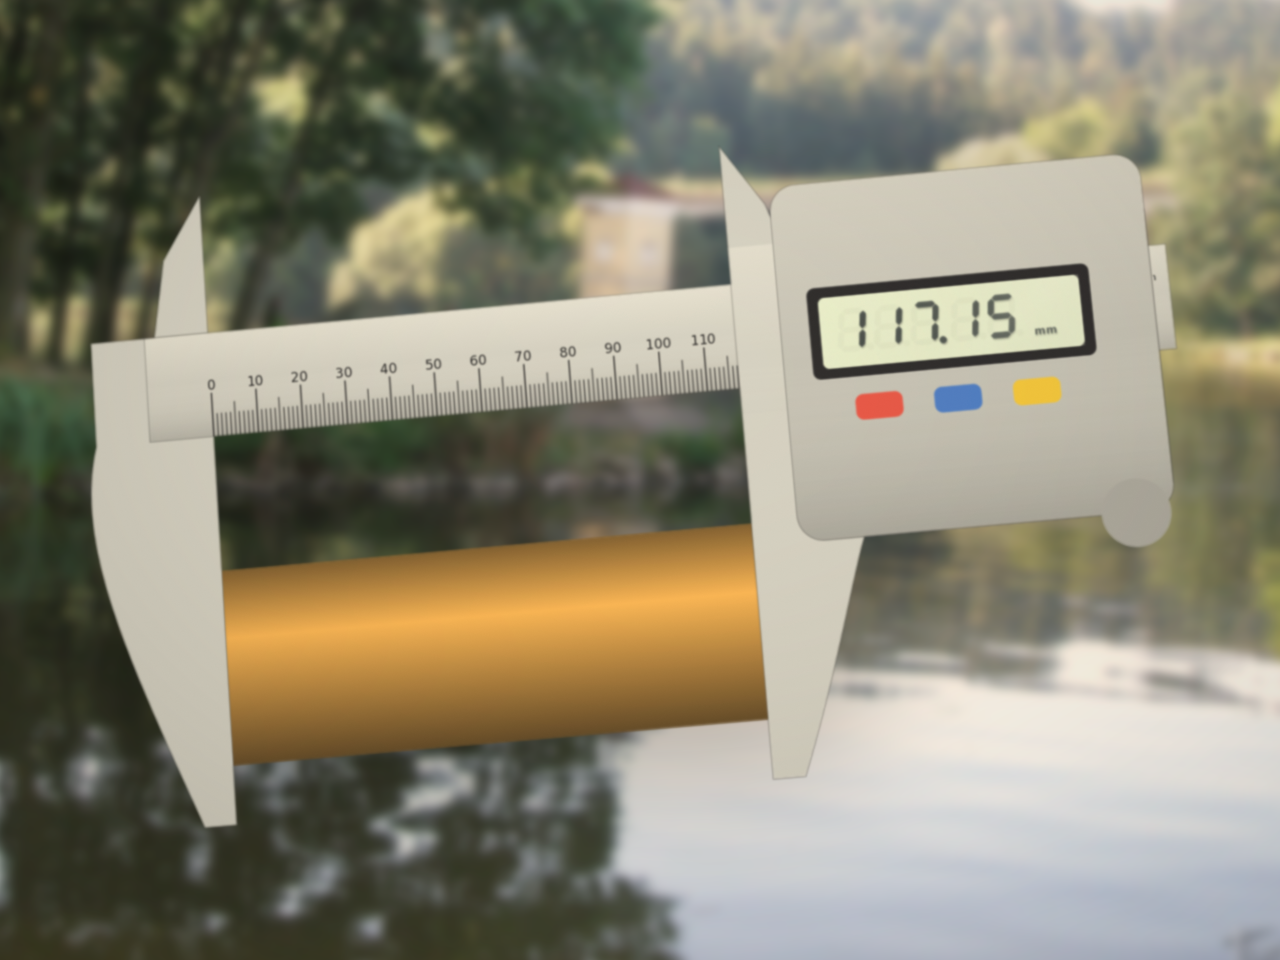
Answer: 117.15
